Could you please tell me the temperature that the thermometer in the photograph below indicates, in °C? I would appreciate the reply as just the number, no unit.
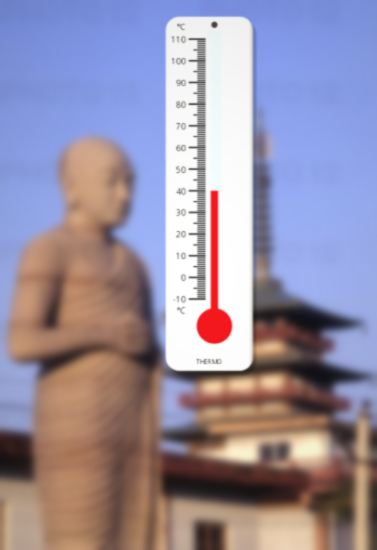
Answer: 40
